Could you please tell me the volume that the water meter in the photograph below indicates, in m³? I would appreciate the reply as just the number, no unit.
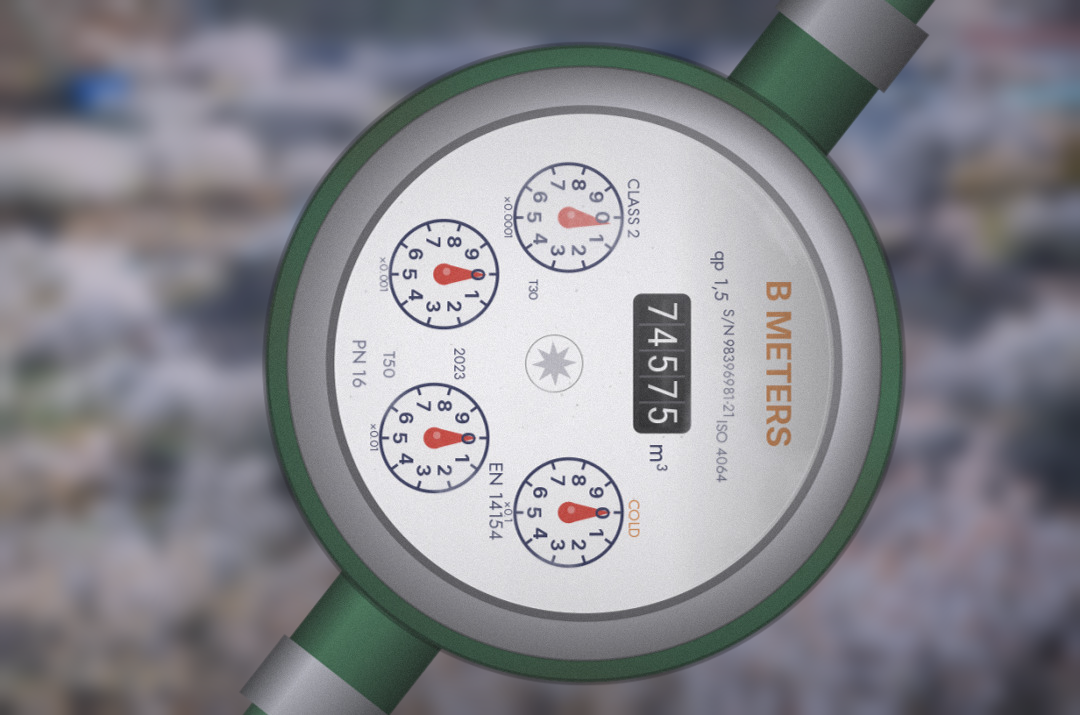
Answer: 74575.0000
